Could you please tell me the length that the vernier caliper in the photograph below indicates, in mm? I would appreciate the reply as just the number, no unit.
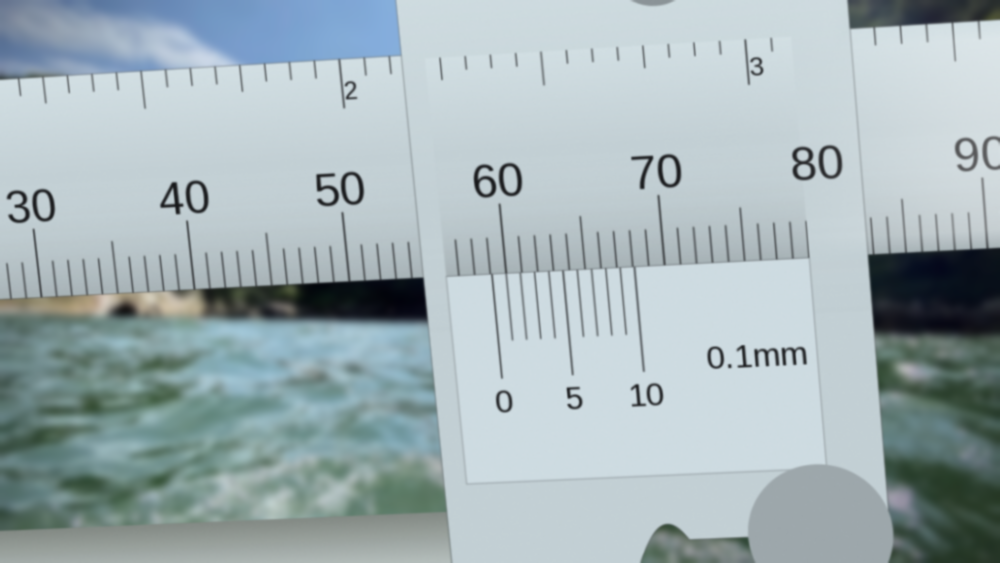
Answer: 59.1
